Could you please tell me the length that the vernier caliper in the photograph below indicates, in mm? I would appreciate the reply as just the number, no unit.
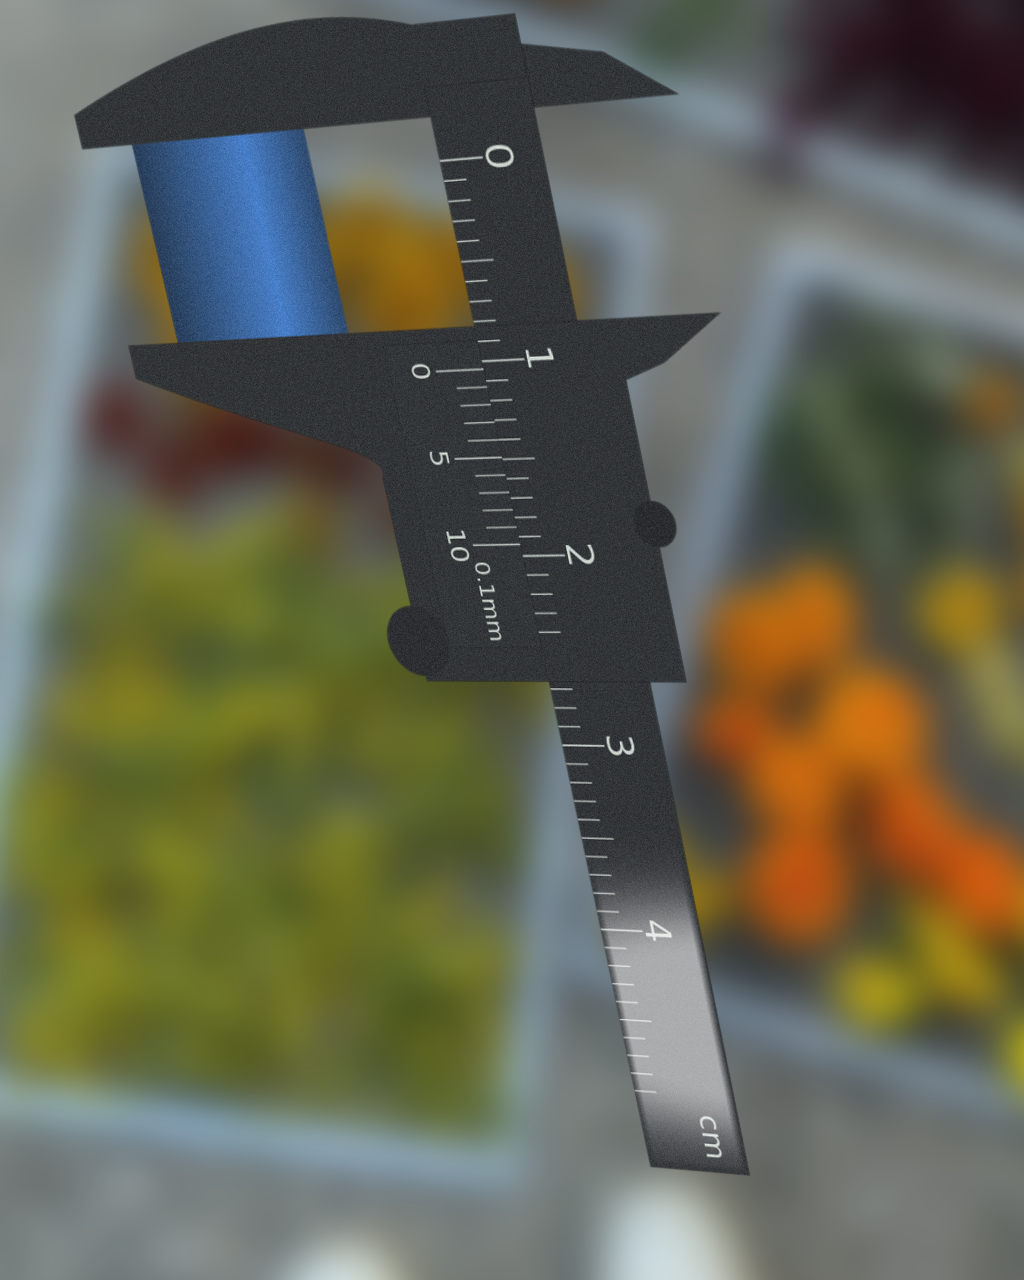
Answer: 10.4
